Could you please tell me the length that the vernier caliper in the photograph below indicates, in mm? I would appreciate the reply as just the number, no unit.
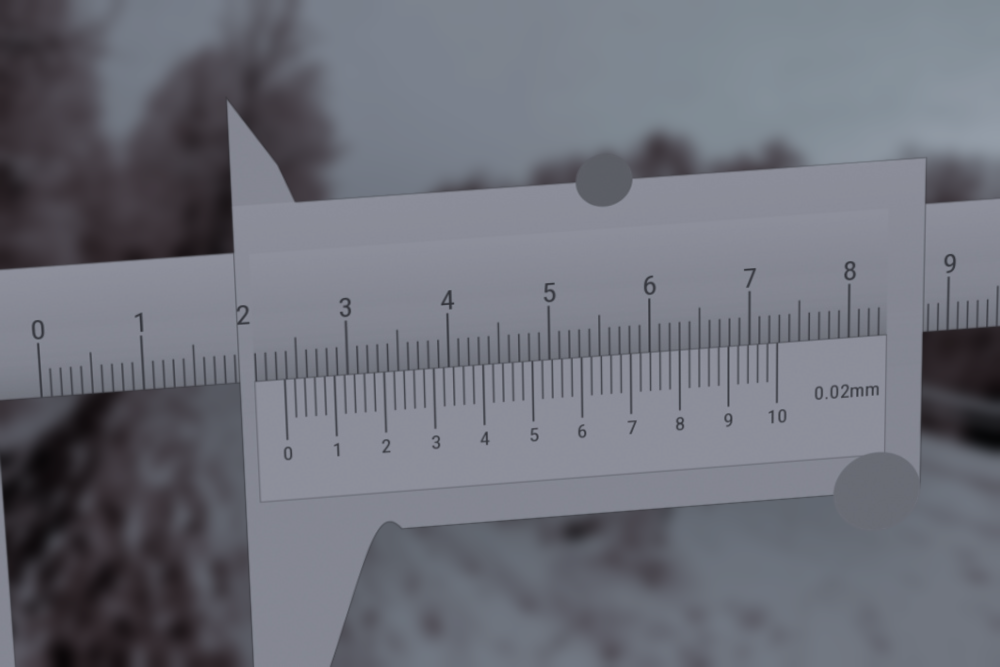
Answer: 23.8
